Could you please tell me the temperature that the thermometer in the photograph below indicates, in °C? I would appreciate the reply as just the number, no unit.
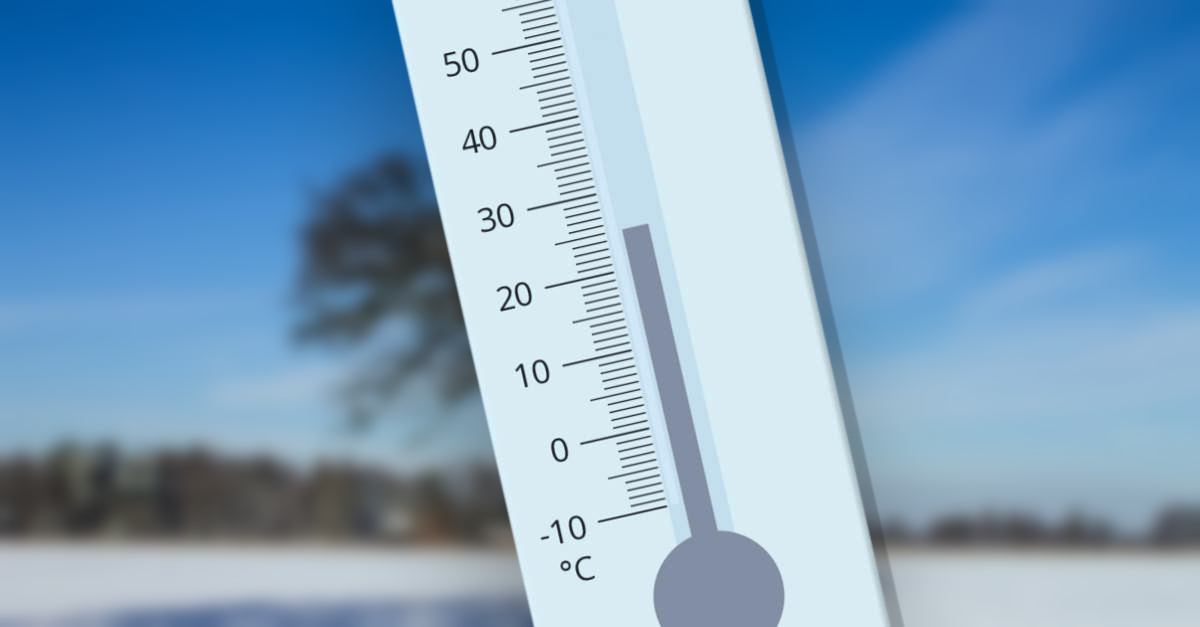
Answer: 25
